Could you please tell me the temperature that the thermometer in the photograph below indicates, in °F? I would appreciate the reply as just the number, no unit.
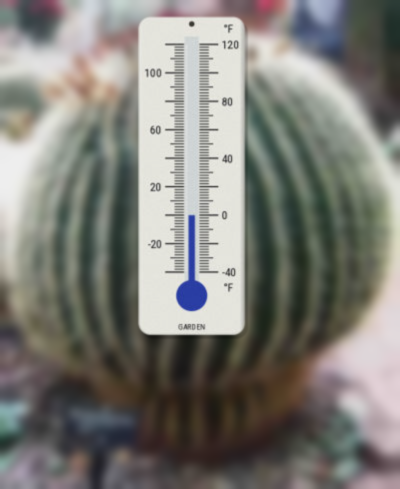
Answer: 0
